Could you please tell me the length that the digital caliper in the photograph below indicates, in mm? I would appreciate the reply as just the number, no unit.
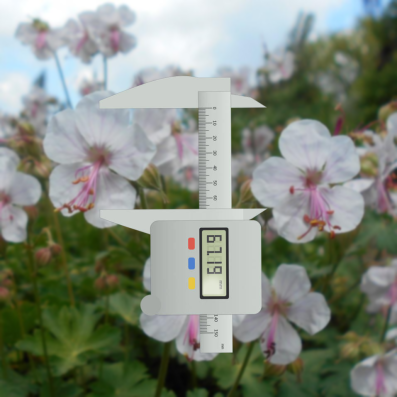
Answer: 67.19
